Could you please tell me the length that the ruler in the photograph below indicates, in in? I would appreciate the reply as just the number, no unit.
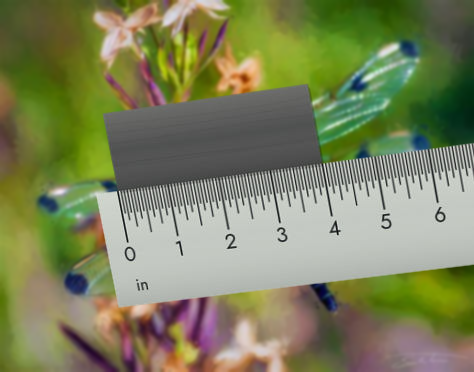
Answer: 4
